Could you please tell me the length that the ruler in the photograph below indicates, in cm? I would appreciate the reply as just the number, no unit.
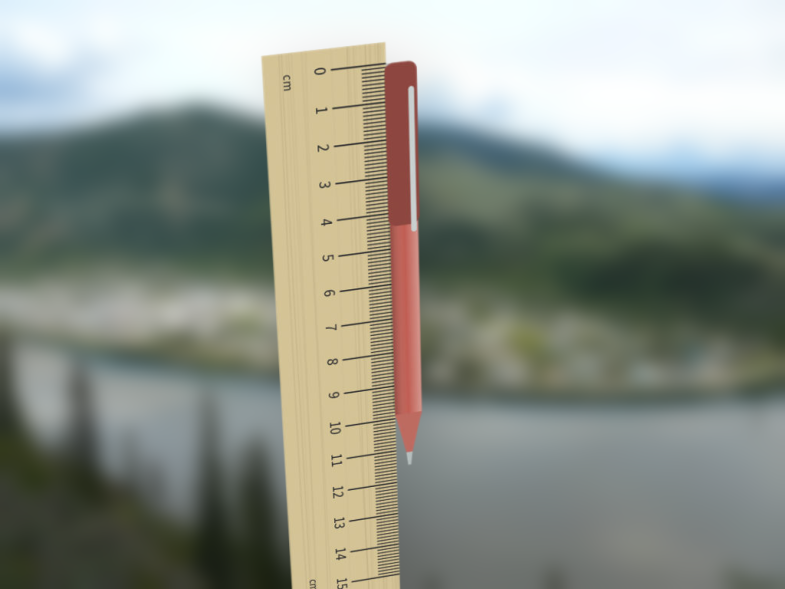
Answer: 11.5
